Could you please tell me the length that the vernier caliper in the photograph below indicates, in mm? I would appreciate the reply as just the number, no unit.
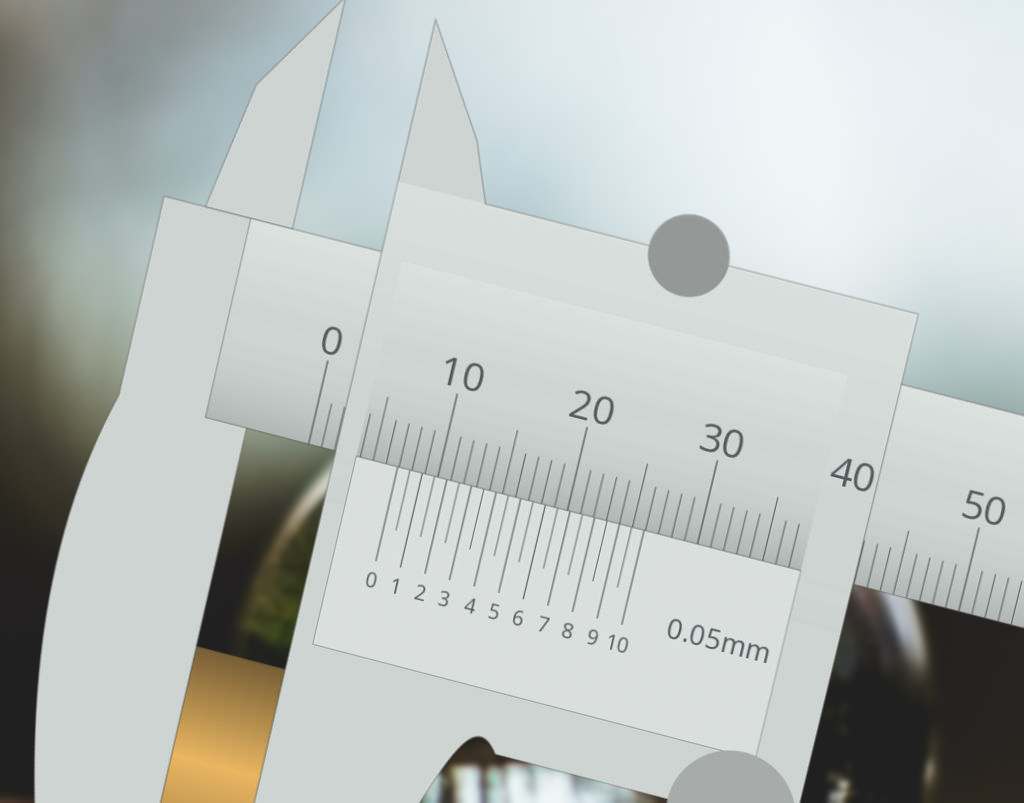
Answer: 6.9
